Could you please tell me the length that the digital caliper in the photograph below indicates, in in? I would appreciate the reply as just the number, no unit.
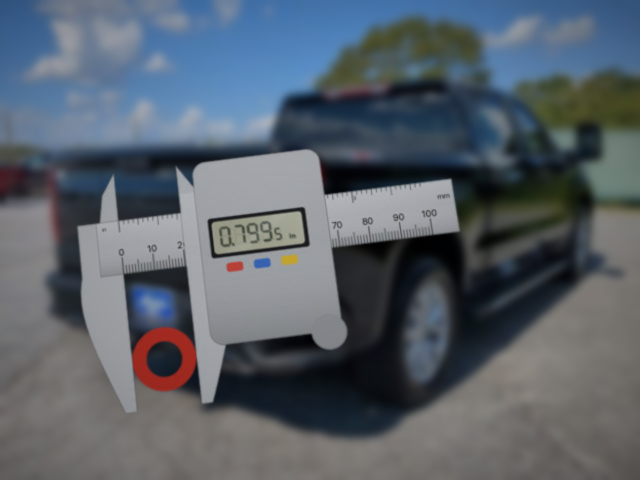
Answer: 0.7995
